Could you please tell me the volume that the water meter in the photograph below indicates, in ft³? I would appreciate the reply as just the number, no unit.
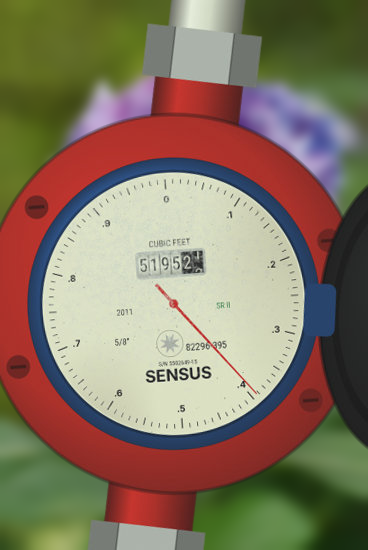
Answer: 519521.39
